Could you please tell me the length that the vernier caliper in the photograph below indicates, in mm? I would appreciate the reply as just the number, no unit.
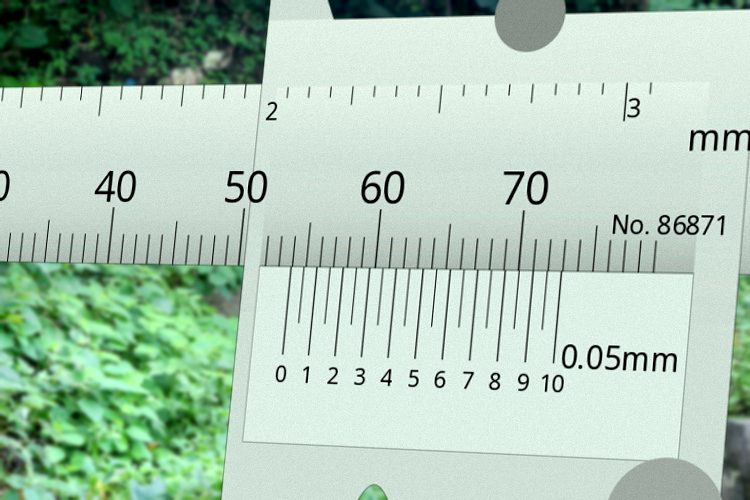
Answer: 53.9
